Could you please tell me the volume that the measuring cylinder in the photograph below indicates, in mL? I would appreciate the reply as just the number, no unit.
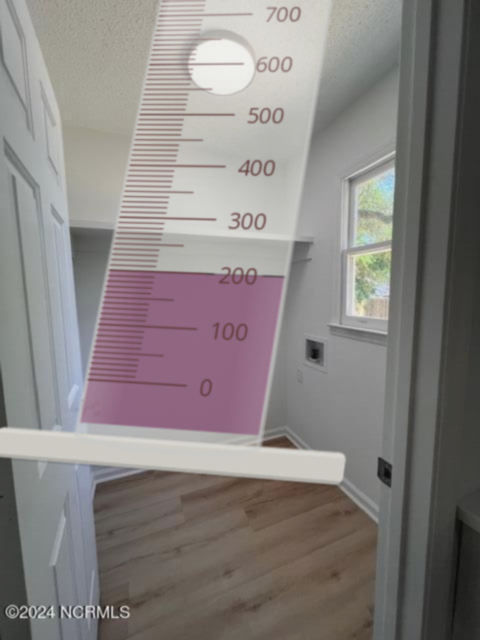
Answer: 200
